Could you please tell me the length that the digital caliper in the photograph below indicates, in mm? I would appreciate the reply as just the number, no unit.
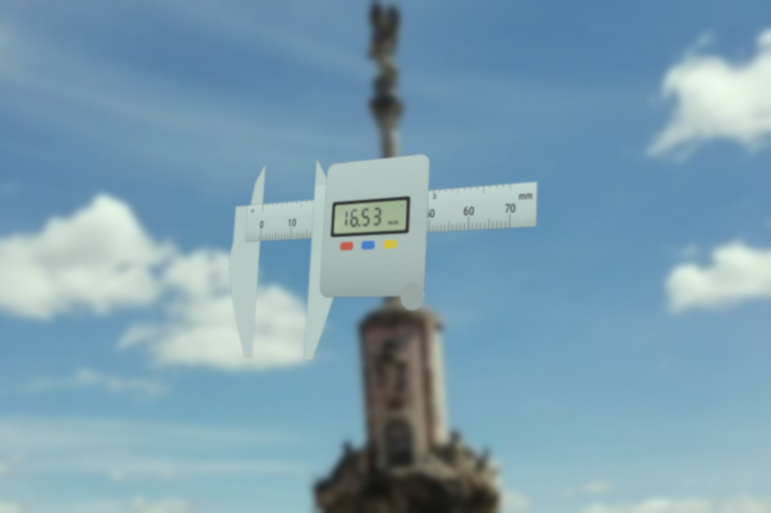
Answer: 16.53
